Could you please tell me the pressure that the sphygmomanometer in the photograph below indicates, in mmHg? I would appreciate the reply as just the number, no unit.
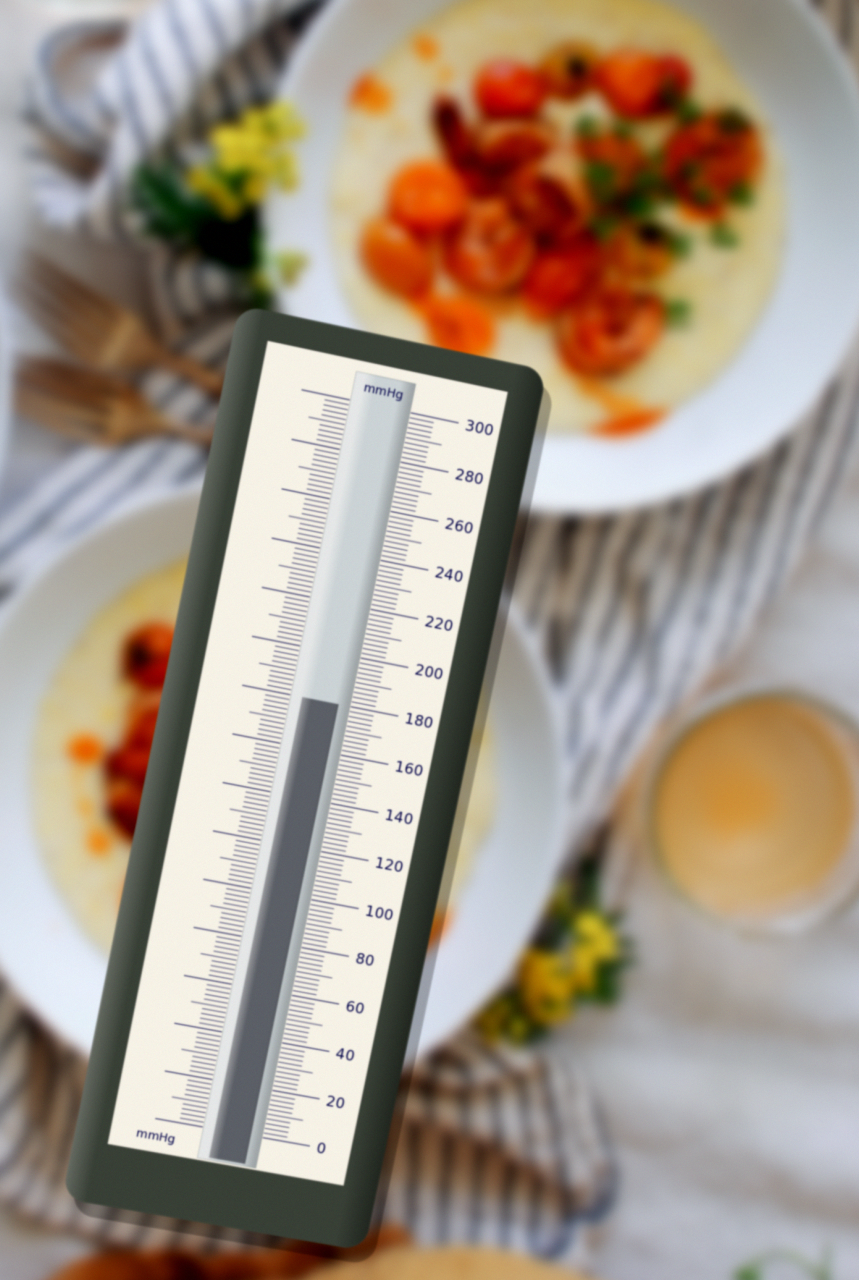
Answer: 180
